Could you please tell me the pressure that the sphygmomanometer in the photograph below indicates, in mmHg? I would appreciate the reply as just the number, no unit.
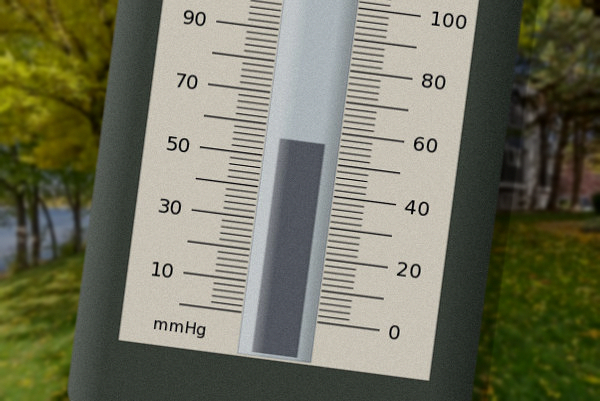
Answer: 56
